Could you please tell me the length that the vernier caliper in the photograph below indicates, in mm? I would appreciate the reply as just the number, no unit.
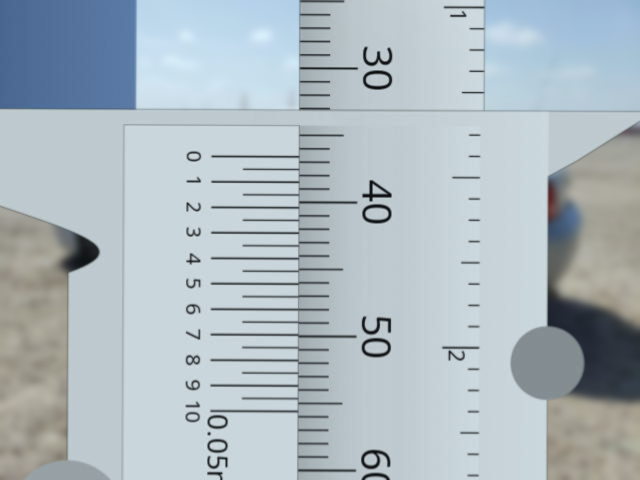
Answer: 36.6
